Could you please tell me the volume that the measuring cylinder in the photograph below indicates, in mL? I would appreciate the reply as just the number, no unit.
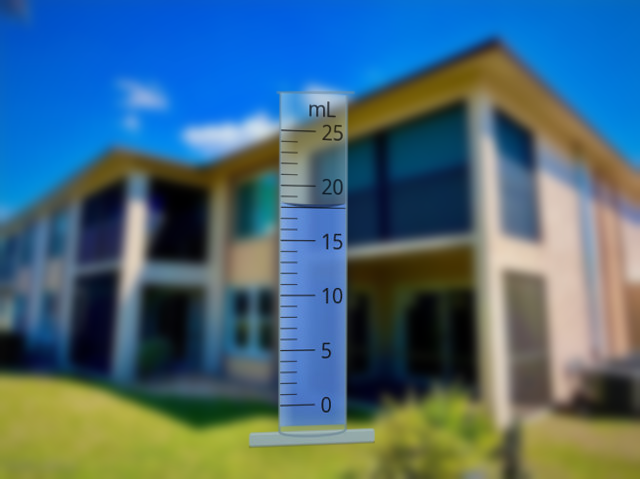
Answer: 18
